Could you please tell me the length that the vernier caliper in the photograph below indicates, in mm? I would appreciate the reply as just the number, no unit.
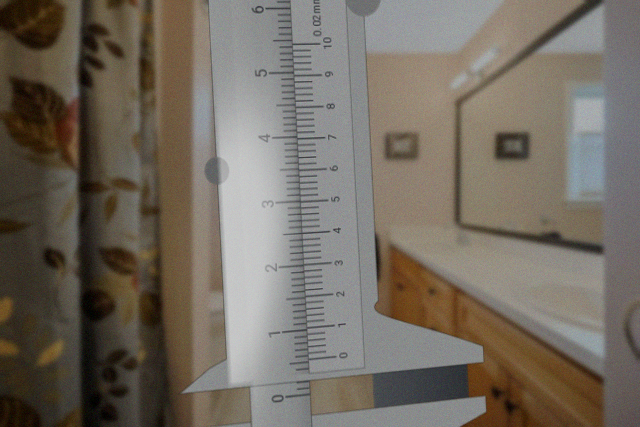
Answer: 5.4
